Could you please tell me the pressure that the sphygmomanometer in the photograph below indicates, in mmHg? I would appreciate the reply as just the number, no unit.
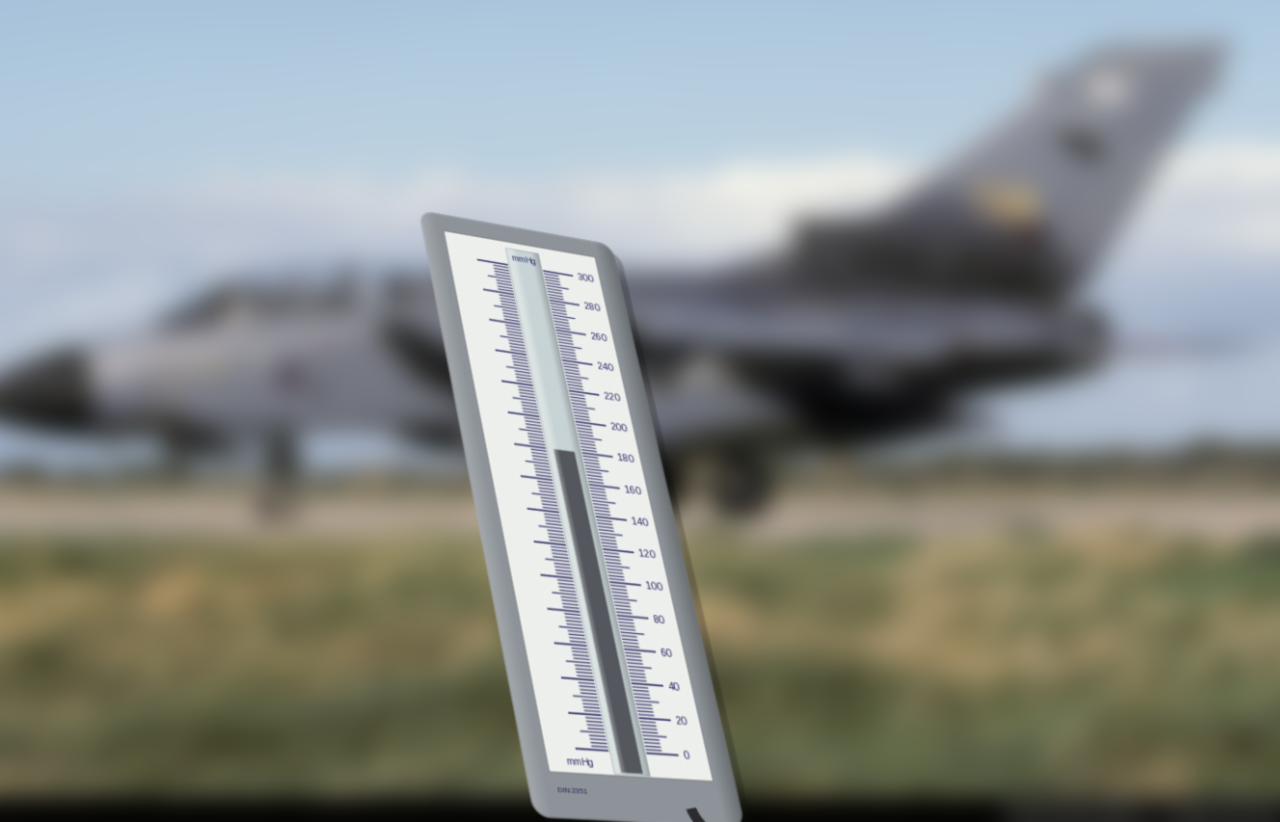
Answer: 180
